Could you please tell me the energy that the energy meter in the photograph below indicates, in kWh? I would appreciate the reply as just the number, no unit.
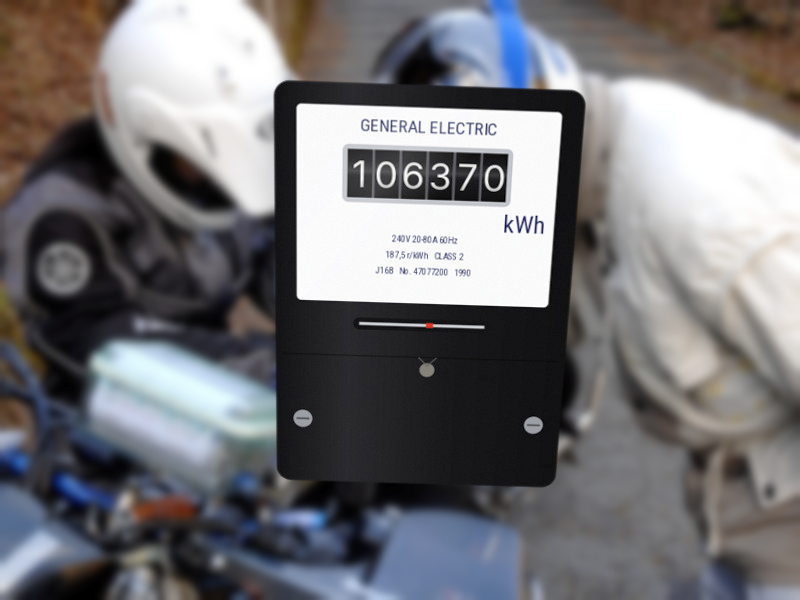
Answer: 106370
